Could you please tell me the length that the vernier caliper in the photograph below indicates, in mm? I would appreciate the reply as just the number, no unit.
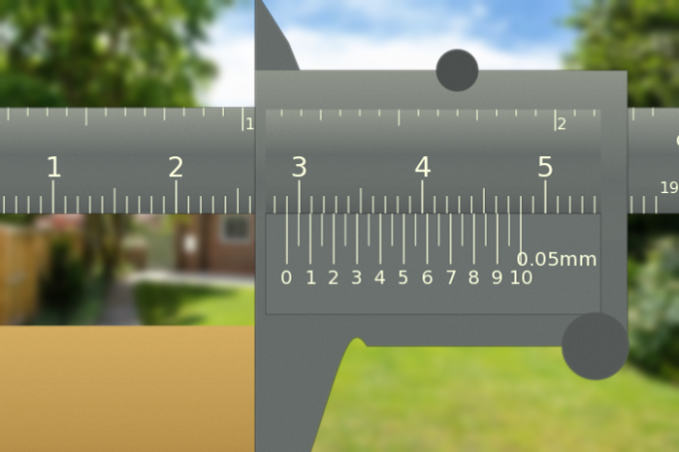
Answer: 29.0
